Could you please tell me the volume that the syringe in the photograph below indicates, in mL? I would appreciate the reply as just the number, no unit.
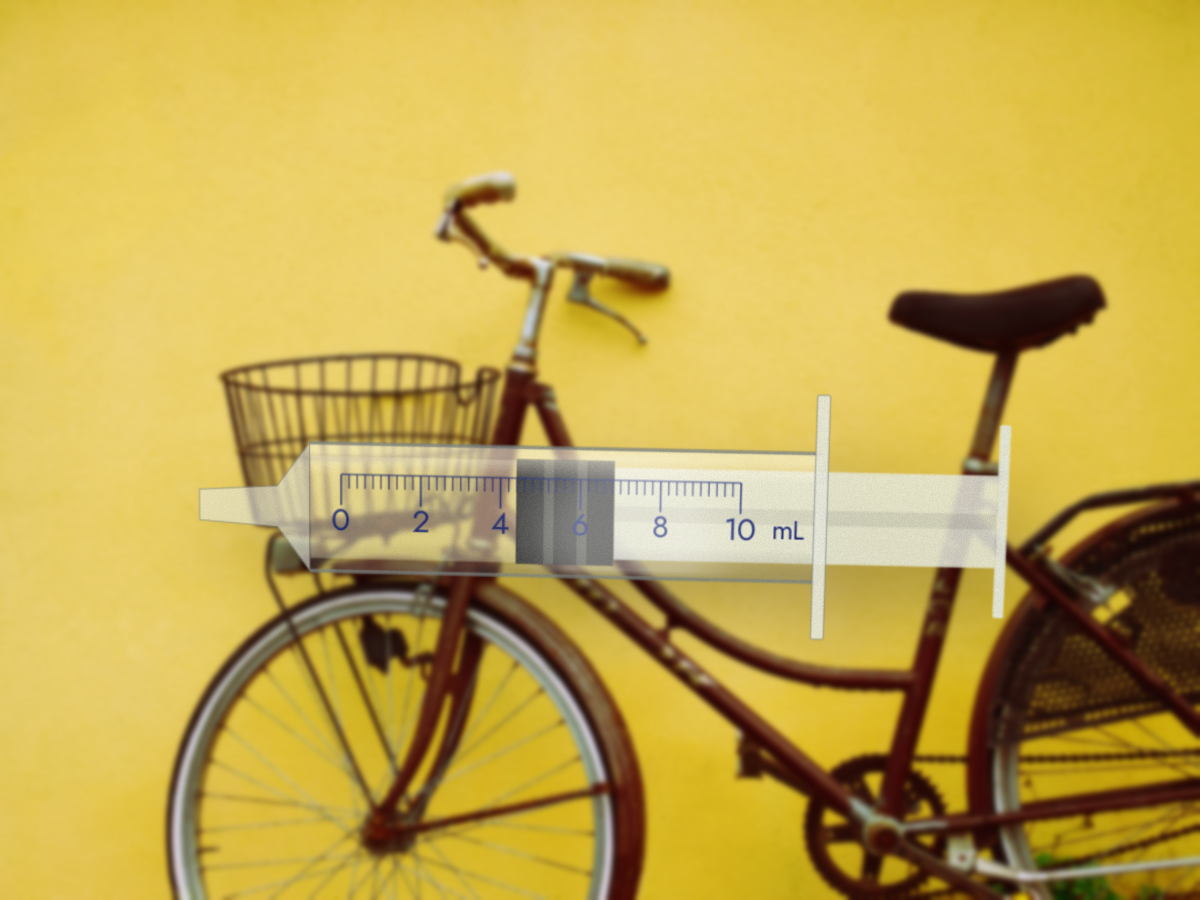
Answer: 4.4
